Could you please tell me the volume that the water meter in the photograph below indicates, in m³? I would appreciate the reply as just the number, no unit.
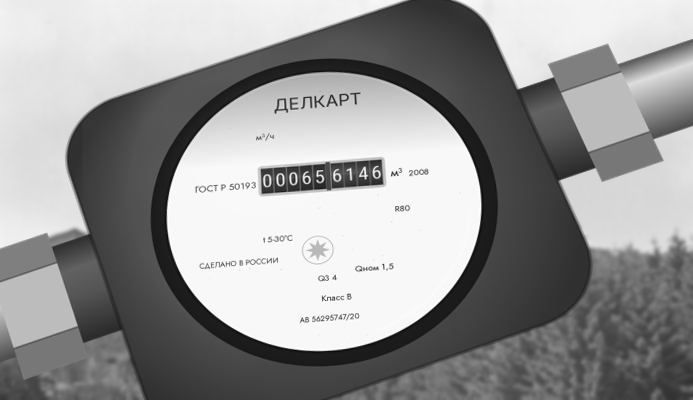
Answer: 65.6146
